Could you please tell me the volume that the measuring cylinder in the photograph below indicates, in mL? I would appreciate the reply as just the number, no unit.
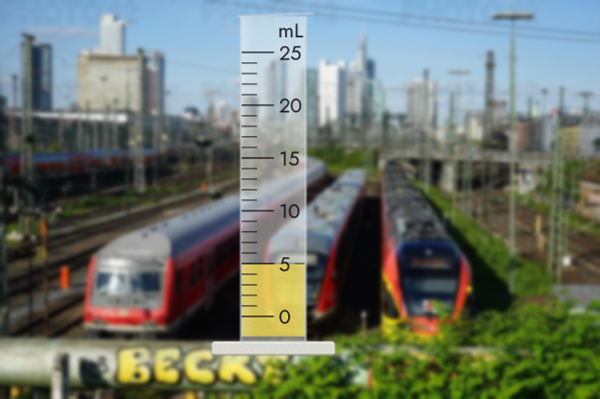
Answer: 5
